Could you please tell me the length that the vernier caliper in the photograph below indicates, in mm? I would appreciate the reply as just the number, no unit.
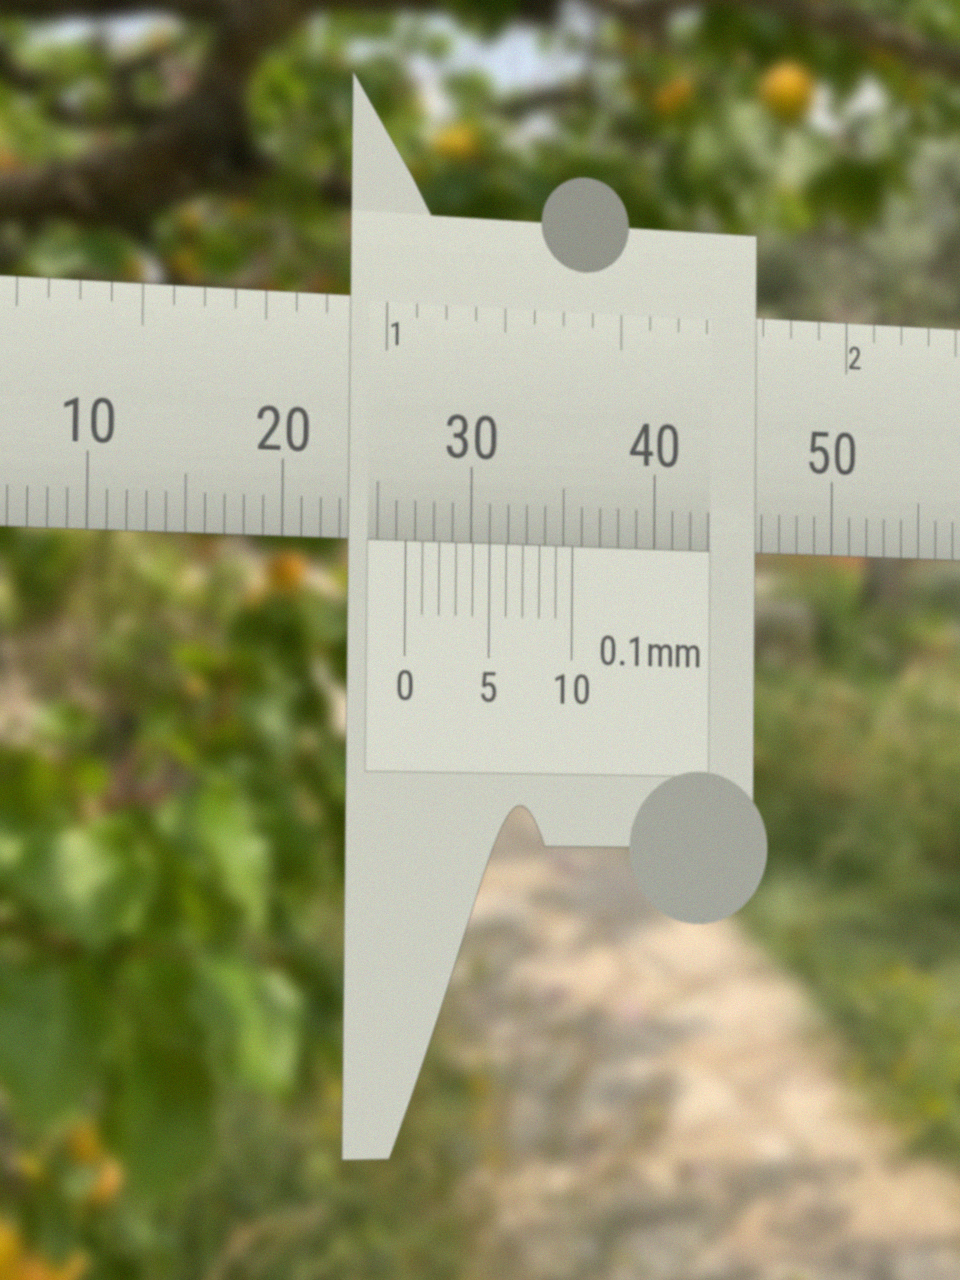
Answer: 26.5
